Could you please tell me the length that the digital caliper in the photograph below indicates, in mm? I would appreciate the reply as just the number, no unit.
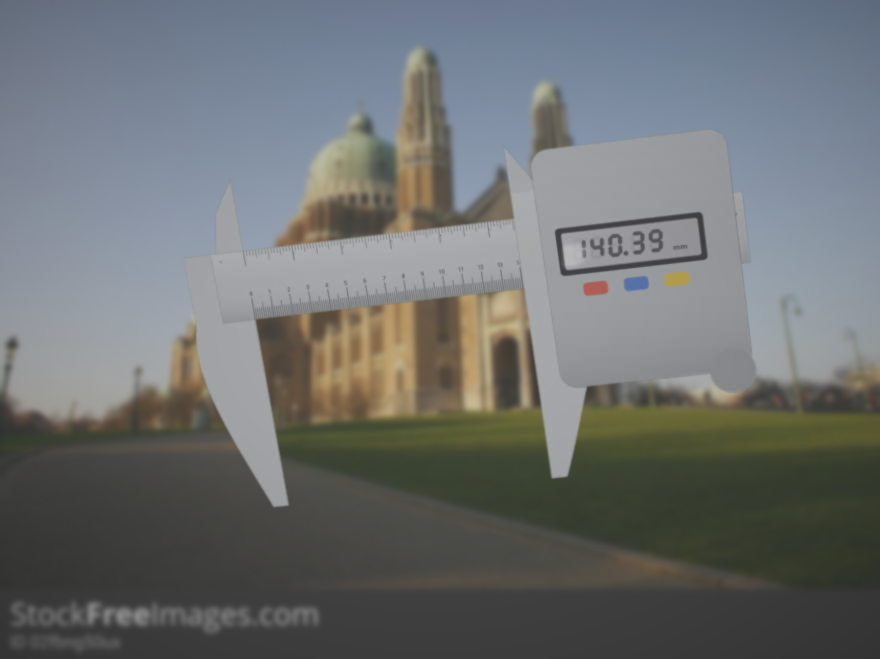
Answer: 140.39
